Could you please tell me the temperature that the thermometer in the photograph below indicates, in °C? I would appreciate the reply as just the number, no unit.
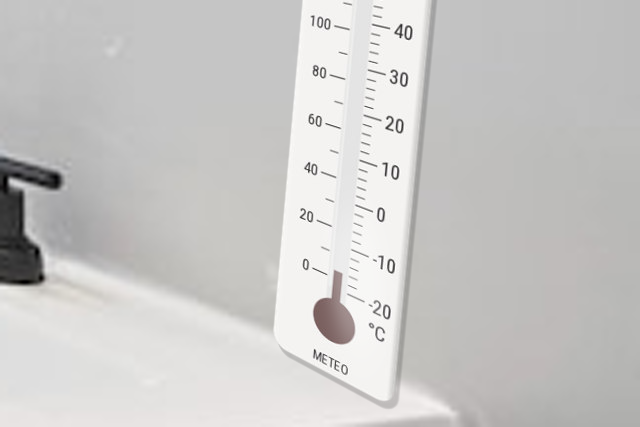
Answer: -16
